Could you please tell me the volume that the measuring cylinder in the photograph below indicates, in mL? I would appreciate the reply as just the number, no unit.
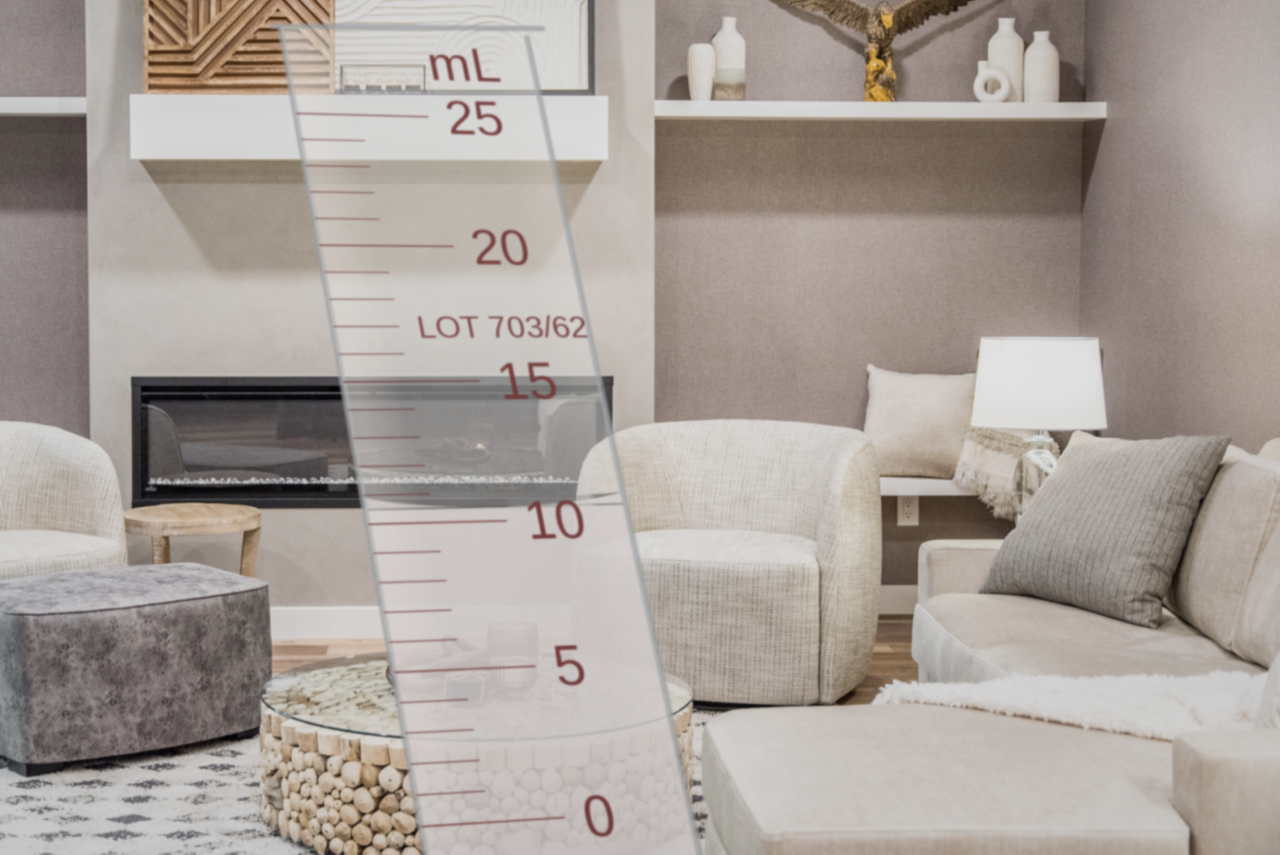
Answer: 10.5
